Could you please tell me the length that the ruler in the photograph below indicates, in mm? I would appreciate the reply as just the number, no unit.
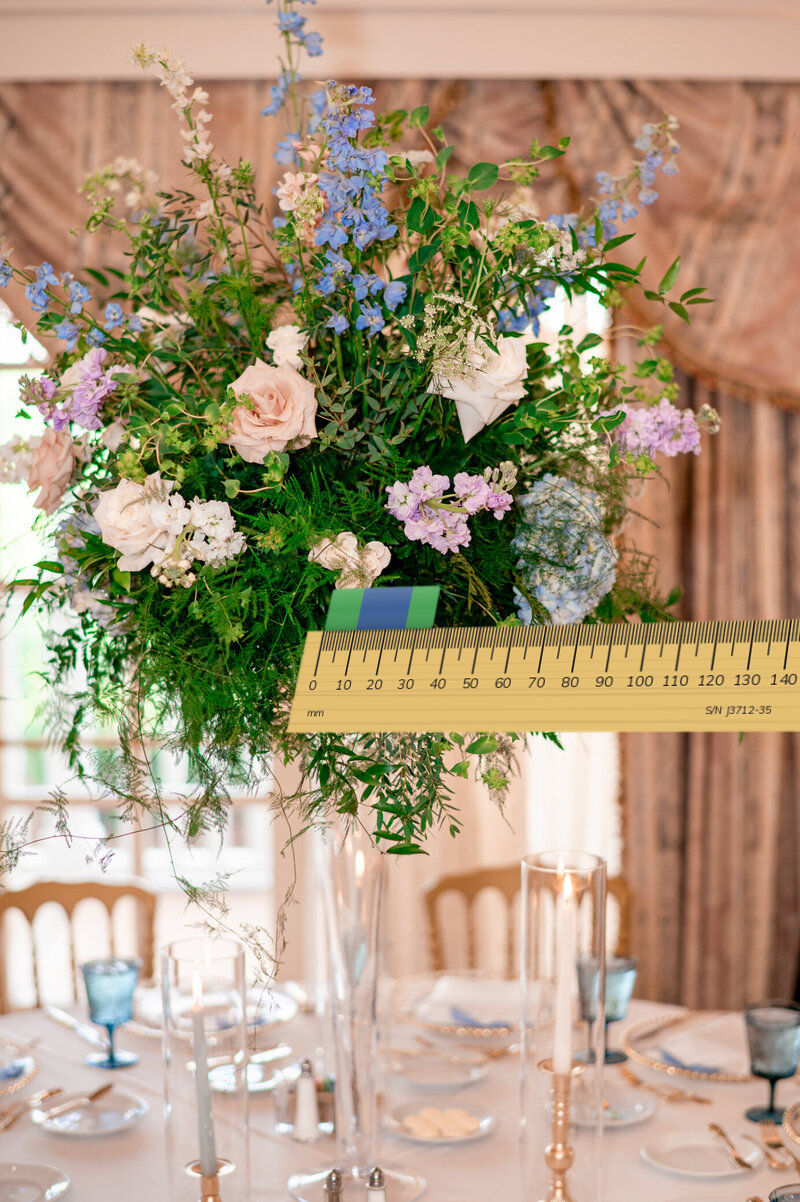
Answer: 35
